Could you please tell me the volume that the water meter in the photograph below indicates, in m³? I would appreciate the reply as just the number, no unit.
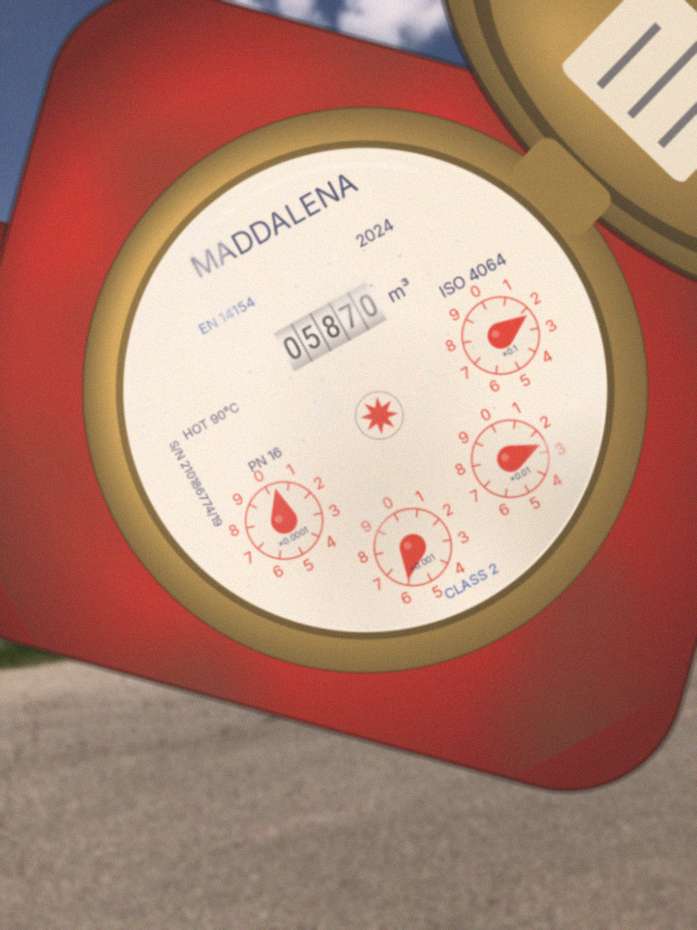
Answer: 5870.2260
